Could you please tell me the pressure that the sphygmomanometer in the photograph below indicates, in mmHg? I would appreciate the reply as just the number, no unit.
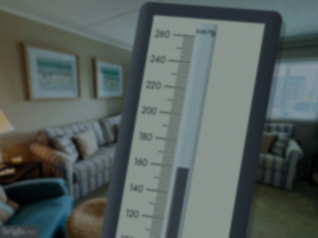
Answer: 160
